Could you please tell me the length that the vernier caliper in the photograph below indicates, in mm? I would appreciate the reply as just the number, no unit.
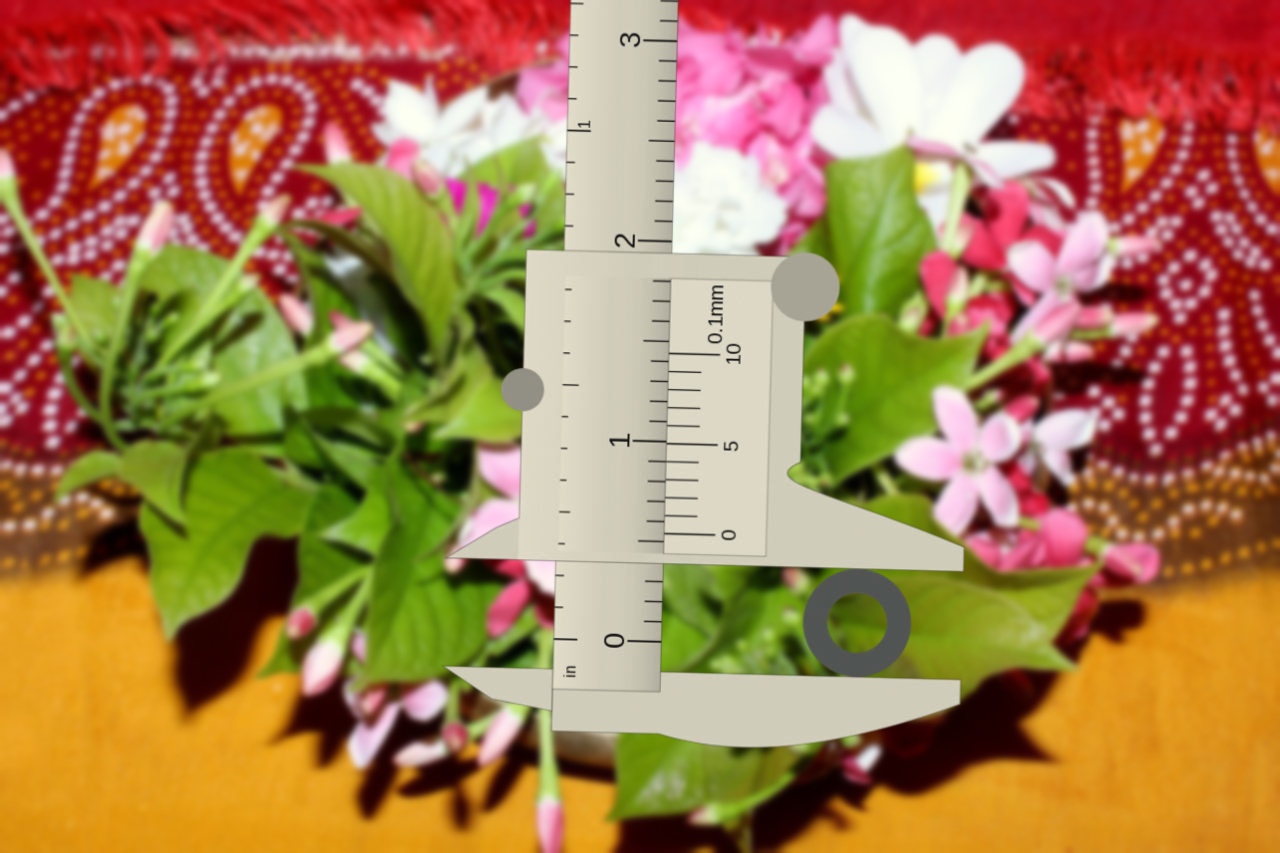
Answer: 5.4
